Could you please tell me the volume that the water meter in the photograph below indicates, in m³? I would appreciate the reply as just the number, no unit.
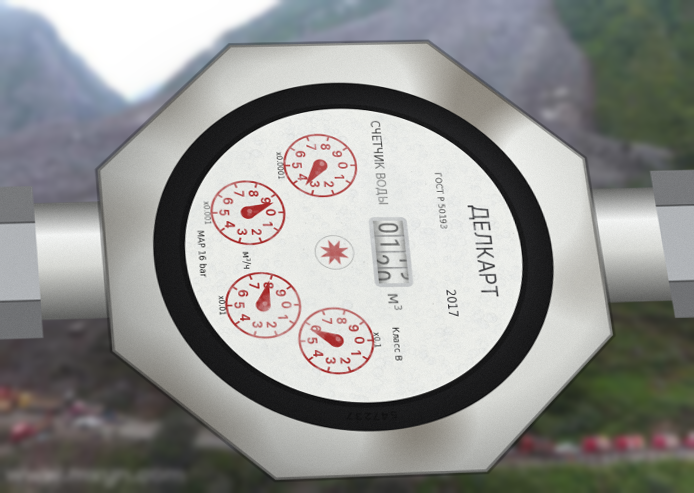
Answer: 119.5793
